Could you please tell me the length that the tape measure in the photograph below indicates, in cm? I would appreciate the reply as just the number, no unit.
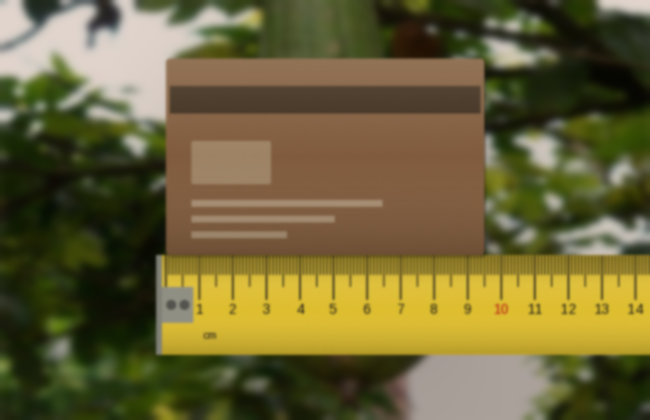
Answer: 9.5
